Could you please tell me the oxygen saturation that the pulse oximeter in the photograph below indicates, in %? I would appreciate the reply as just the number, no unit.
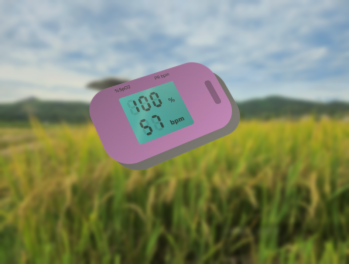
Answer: 100
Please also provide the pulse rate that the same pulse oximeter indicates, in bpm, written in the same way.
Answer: 57
